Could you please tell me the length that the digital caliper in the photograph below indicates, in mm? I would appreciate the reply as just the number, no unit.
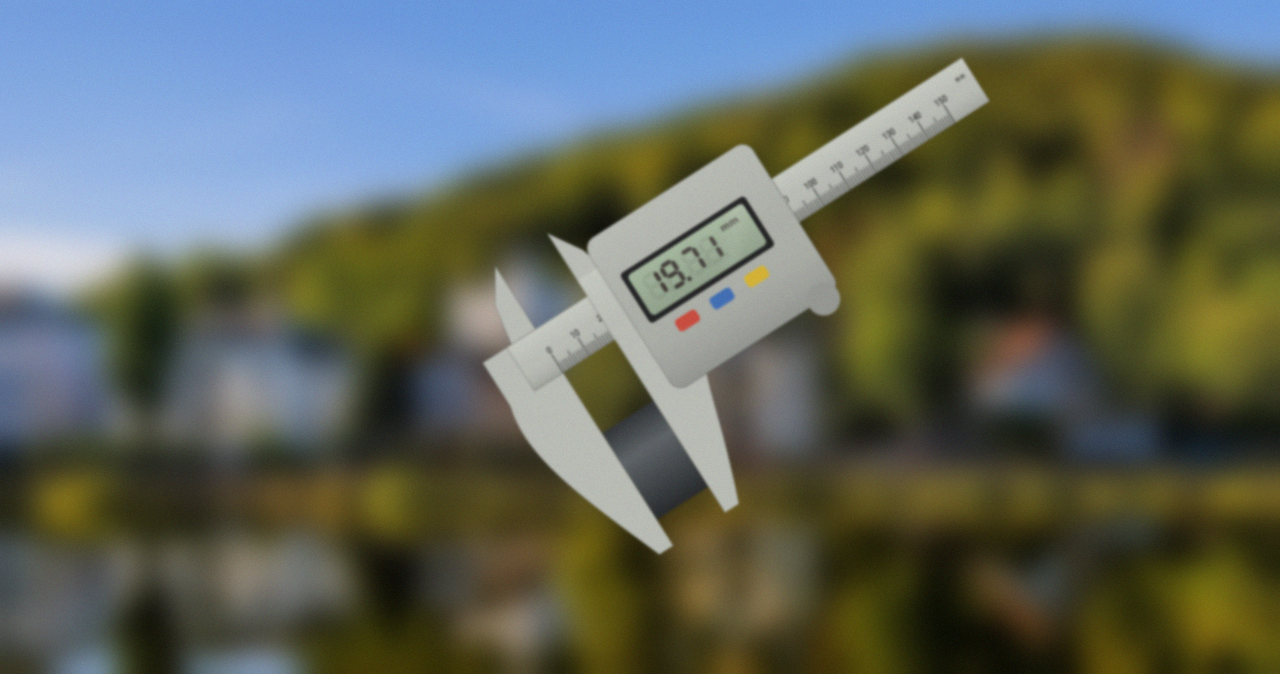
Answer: 19.71
